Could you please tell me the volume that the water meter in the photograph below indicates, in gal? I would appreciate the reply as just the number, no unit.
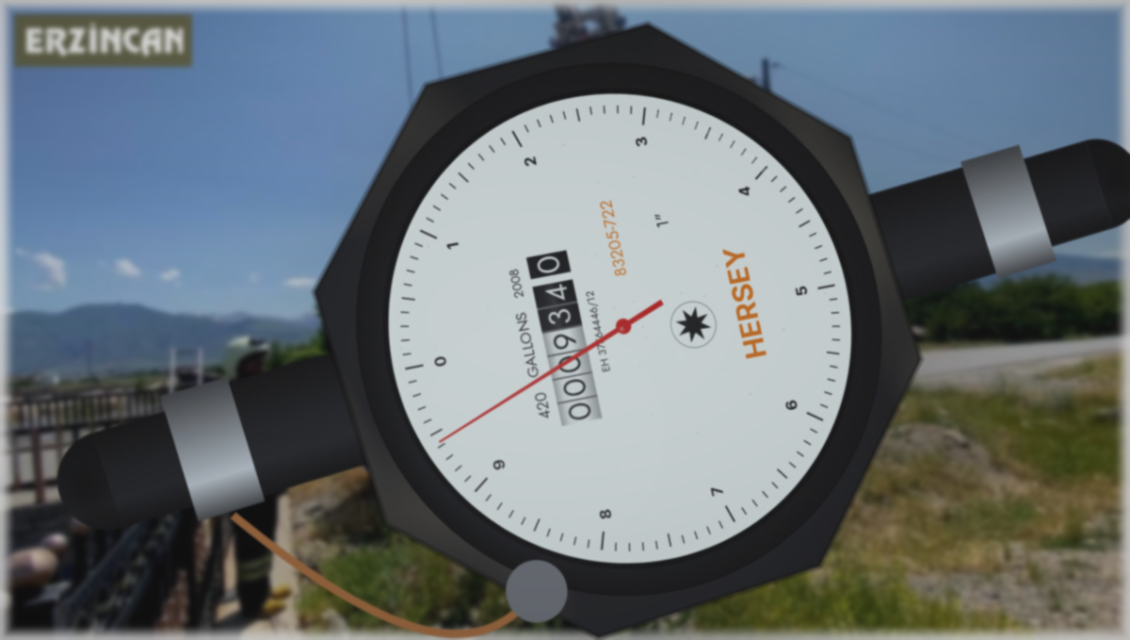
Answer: 9339.4
